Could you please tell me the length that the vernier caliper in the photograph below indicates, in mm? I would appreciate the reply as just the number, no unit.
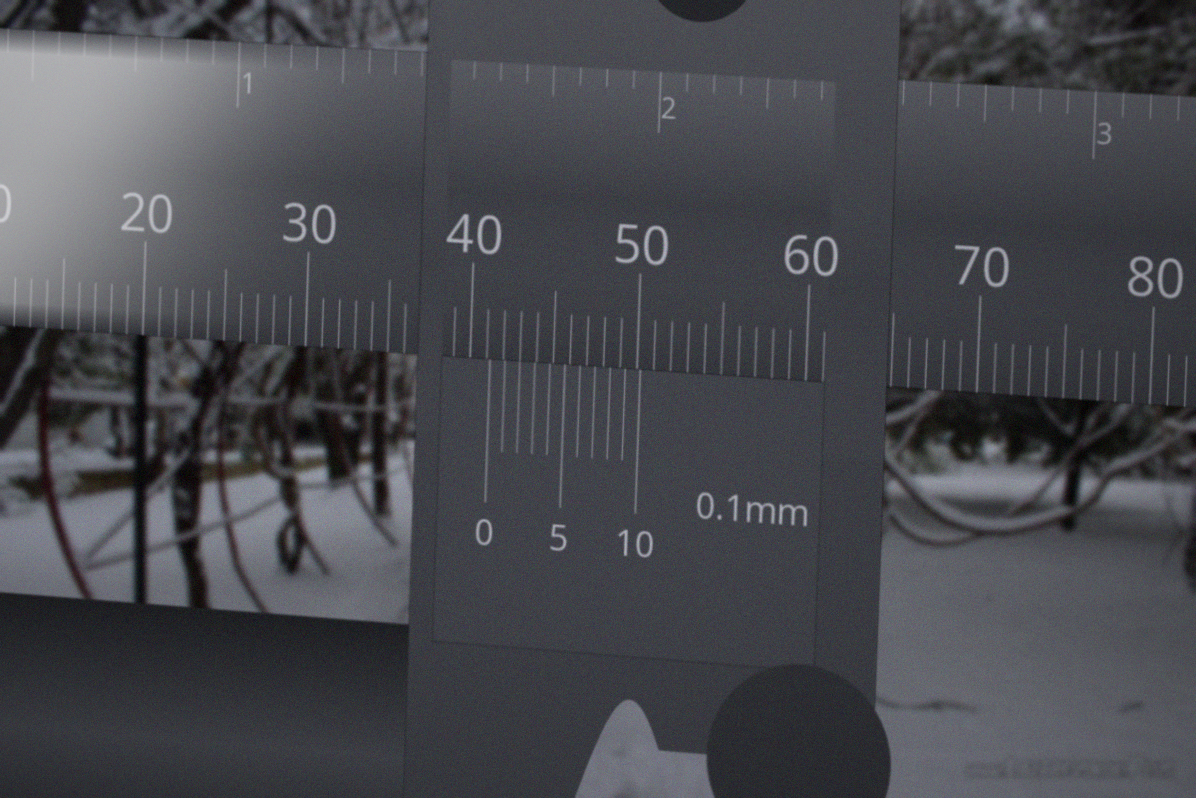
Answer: 41.2
